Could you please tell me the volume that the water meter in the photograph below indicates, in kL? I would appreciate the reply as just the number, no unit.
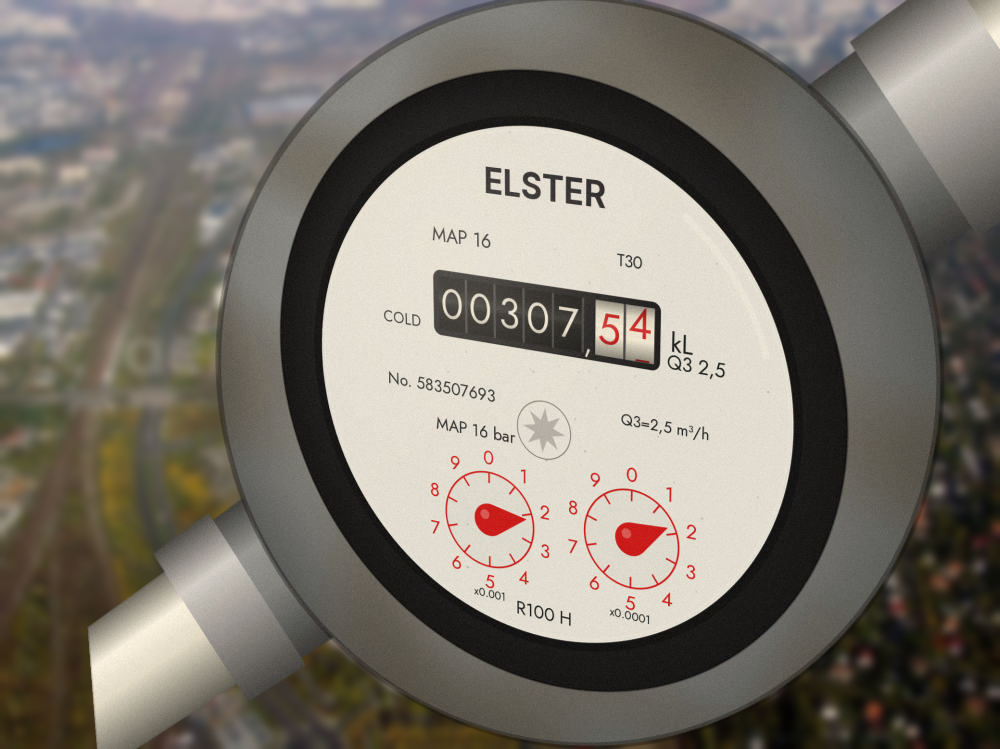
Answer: 307.5421
